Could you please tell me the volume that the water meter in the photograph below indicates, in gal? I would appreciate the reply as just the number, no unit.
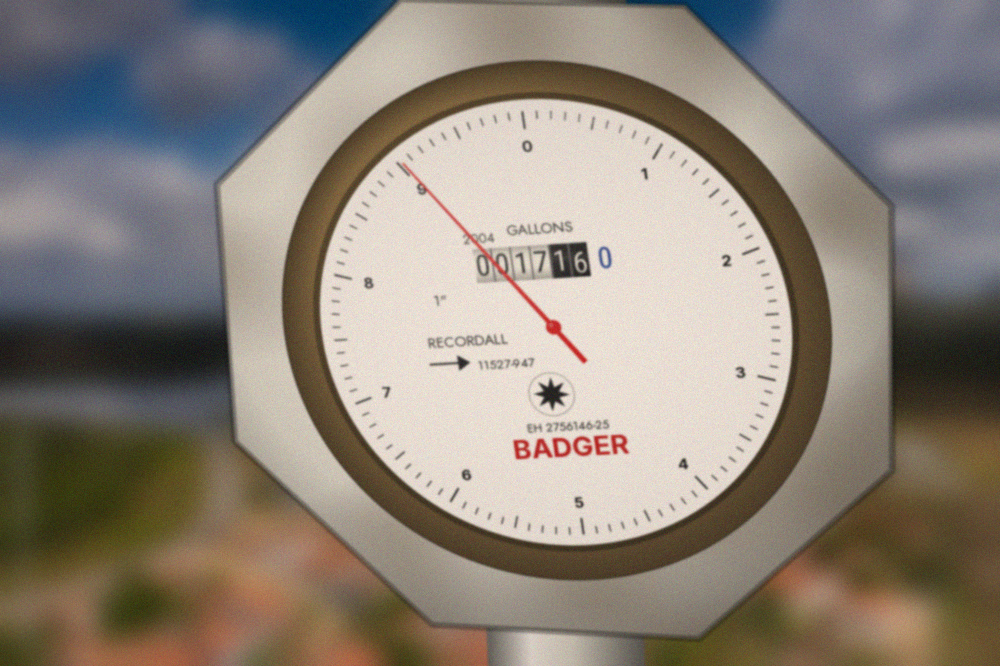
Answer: 17159.0
